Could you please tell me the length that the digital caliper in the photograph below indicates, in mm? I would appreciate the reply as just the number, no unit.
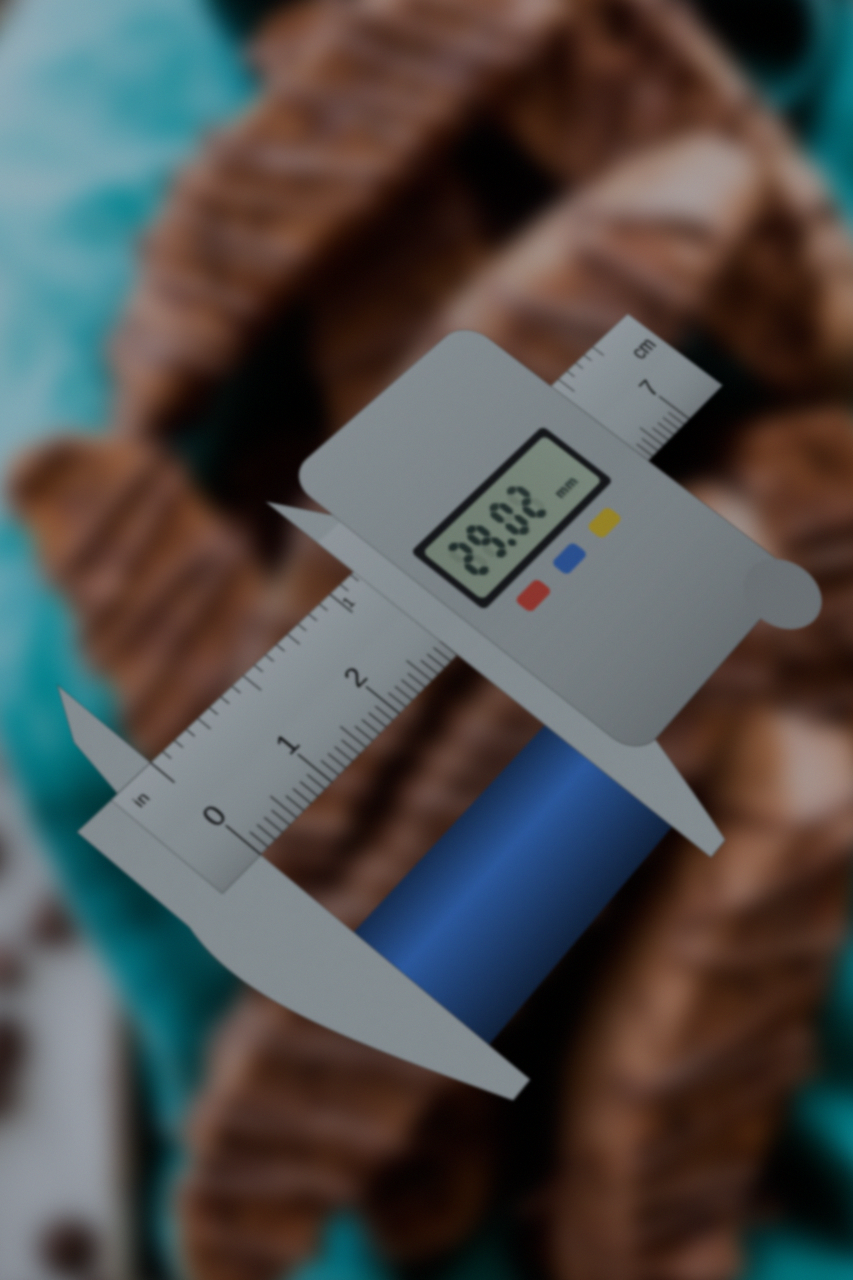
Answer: 29.02
